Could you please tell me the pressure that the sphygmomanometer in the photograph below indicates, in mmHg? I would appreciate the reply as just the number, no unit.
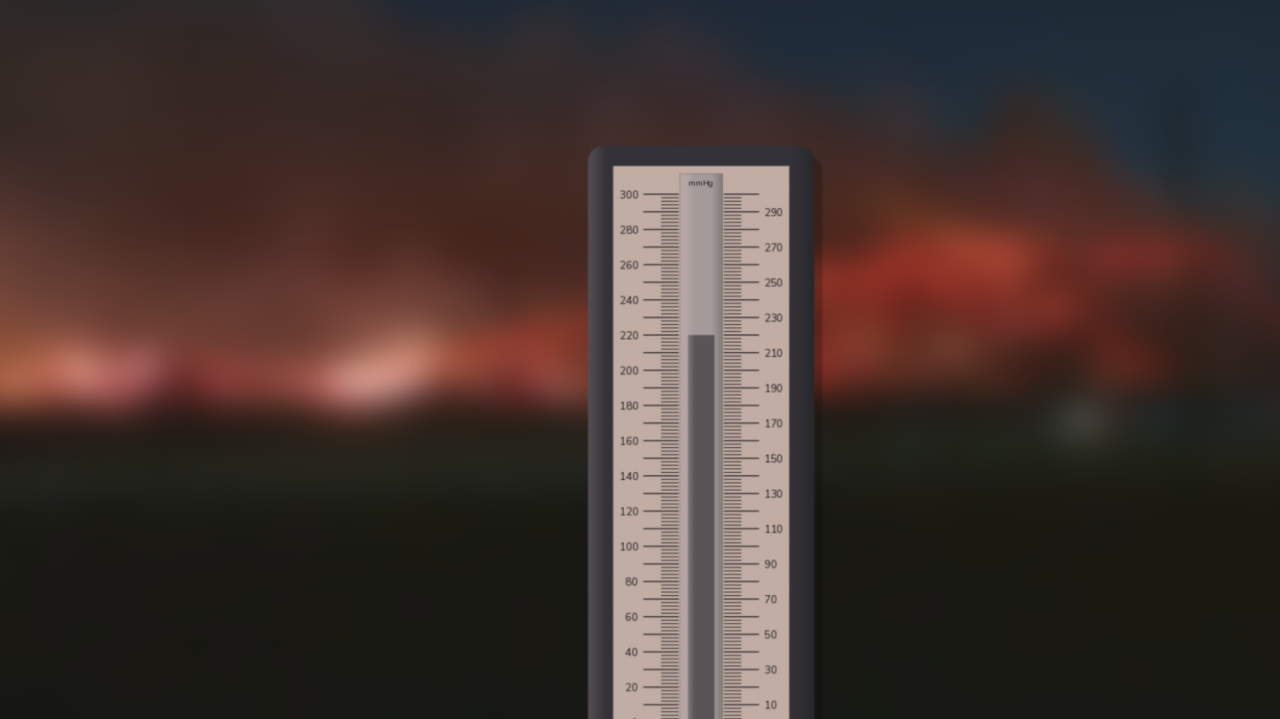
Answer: 220
